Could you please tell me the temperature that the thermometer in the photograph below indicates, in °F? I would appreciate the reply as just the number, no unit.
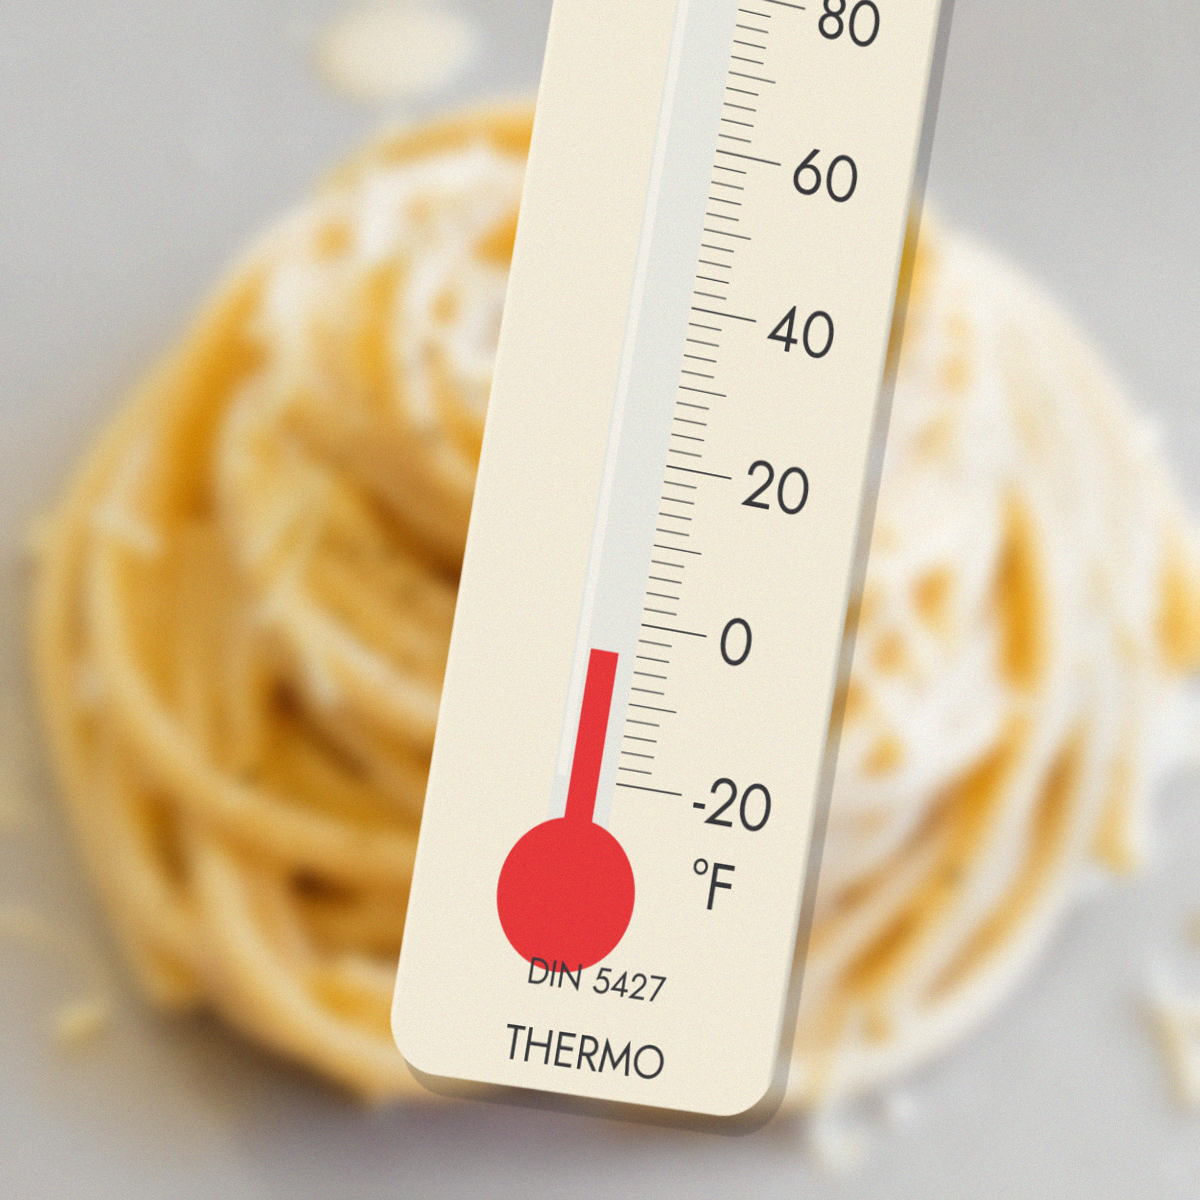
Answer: -4
